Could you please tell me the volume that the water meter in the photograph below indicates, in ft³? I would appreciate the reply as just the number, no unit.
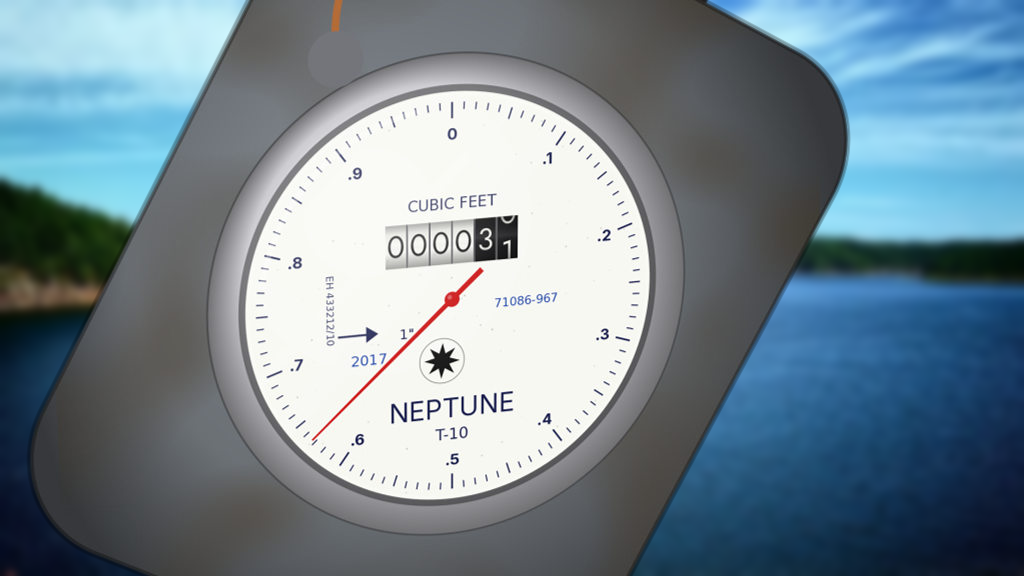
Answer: 30.63
